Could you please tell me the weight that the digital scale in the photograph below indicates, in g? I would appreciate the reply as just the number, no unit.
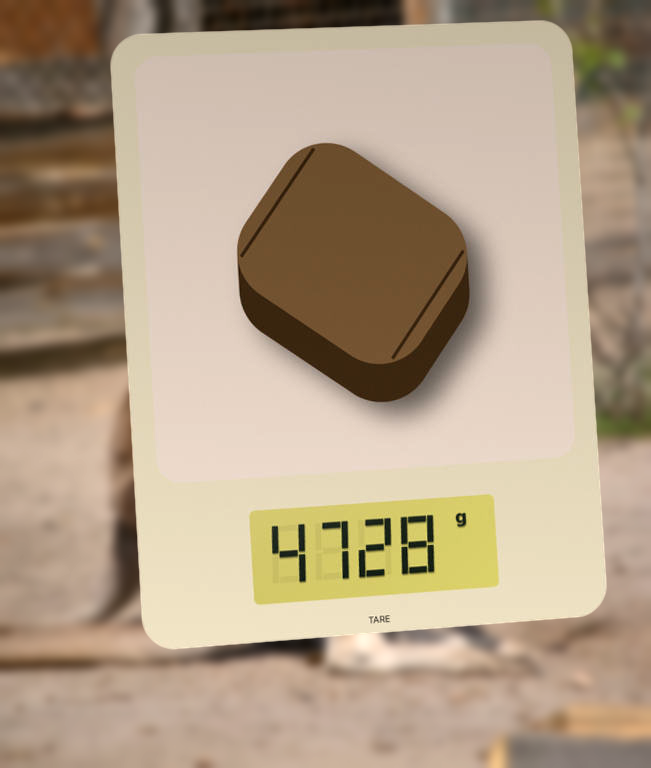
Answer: 4728
